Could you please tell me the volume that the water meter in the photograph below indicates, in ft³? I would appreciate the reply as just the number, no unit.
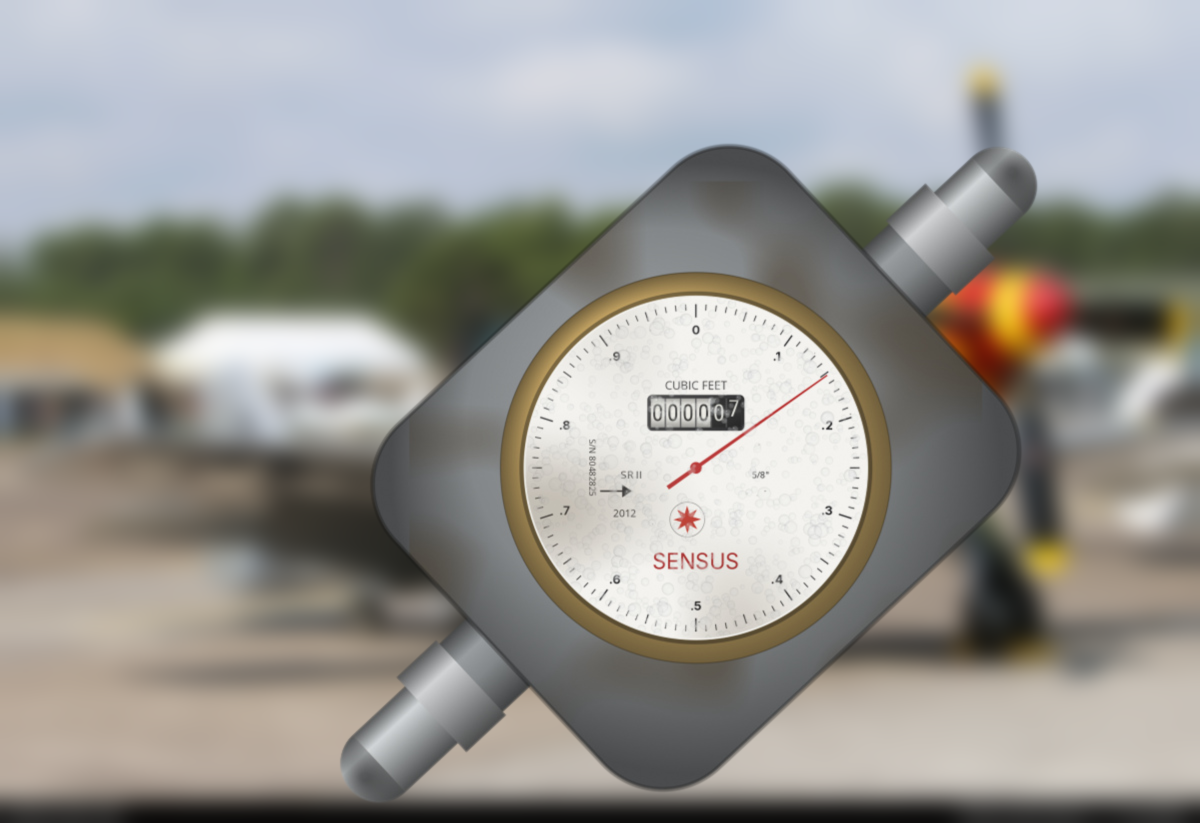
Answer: 7.15
